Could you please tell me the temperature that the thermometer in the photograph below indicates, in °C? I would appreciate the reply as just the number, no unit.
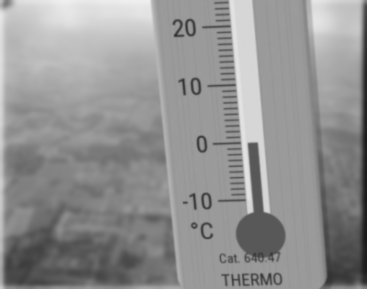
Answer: 0
